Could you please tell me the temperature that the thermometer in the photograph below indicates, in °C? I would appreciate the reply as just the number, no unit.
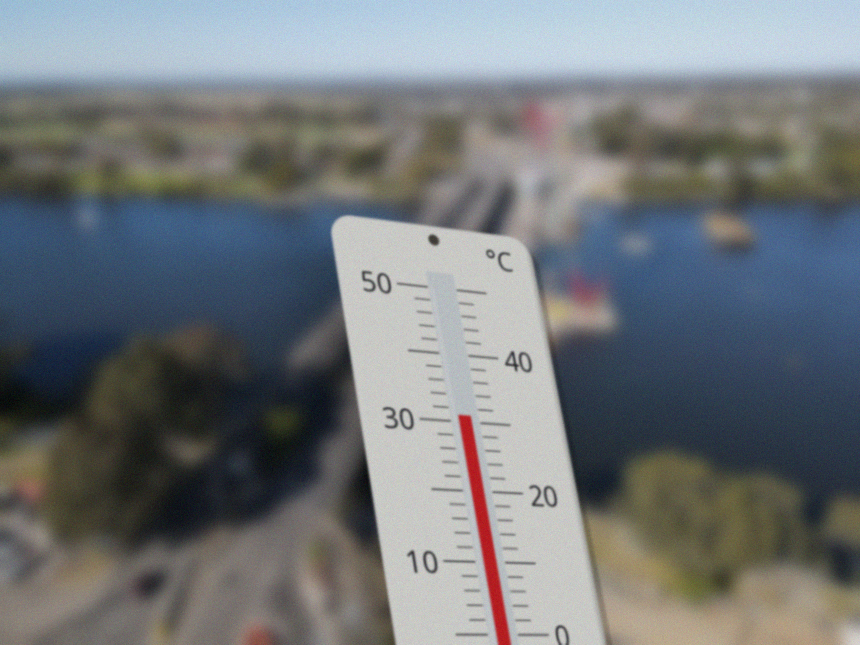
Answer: 31
